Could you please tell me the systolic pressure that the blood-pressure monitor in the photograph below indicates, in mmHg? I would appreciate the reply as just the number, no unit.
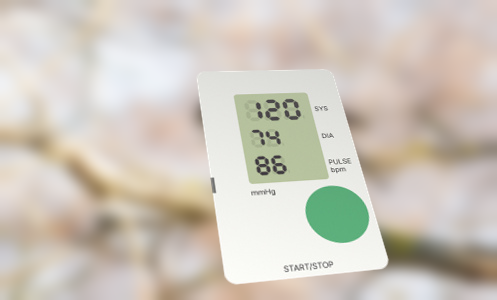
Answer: 120
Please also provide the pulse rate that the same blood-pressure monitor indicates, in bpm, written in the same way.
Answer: 86
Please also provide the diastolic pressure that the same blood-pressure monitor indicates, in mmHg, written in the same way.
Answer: 74
